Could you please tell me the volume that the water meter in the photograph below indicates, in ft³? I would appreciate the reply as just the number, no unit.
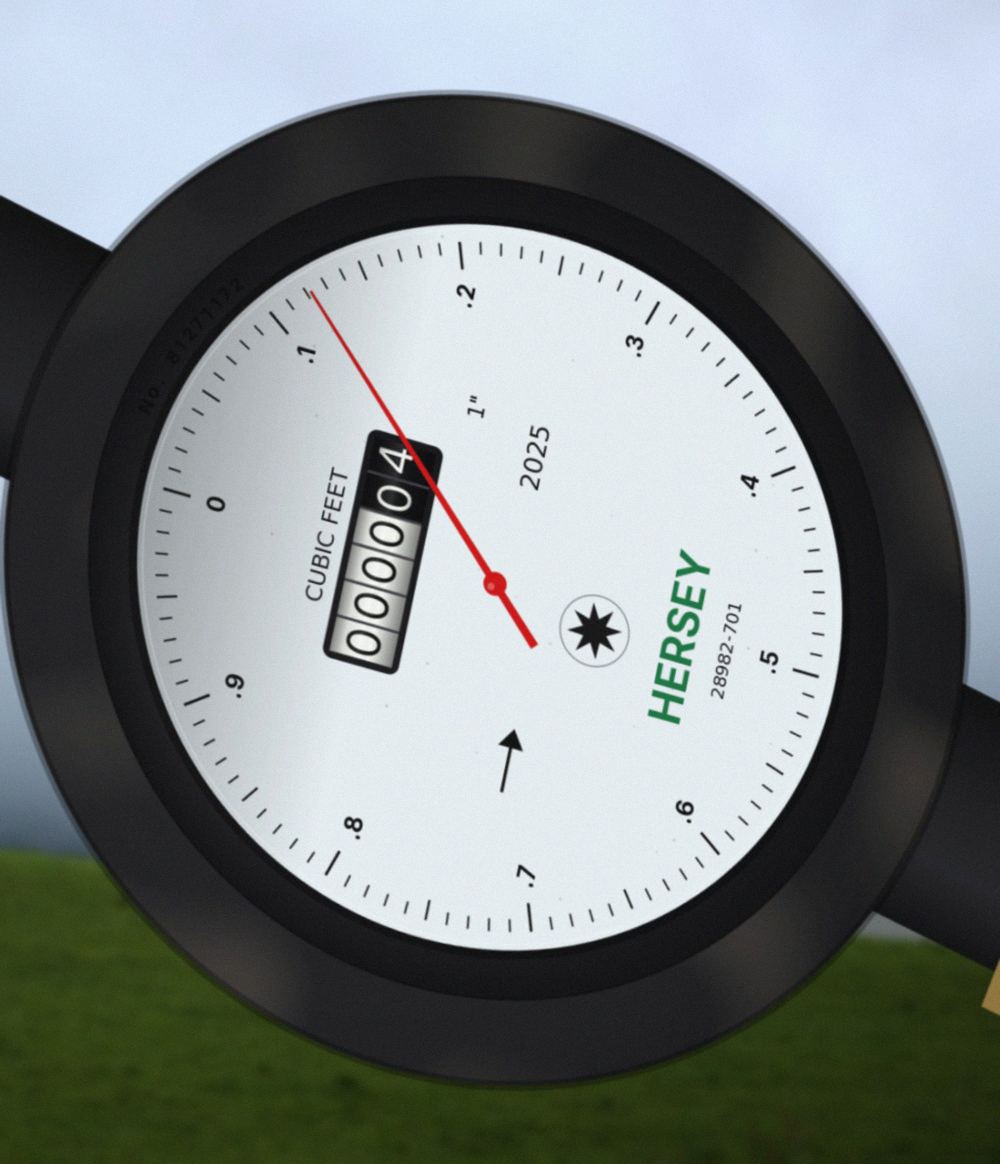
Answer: 4.12
